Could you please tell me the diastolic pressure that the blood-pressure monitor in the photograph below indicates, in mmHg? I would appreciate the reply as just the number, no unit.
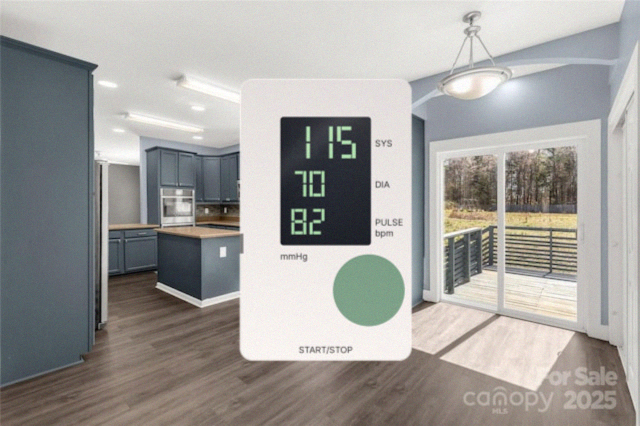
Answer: 70
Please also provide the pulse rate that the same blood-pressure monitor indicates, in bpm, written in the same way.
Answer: 82
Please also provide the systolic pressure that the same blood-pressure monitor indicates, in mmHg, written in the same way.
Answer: 115
